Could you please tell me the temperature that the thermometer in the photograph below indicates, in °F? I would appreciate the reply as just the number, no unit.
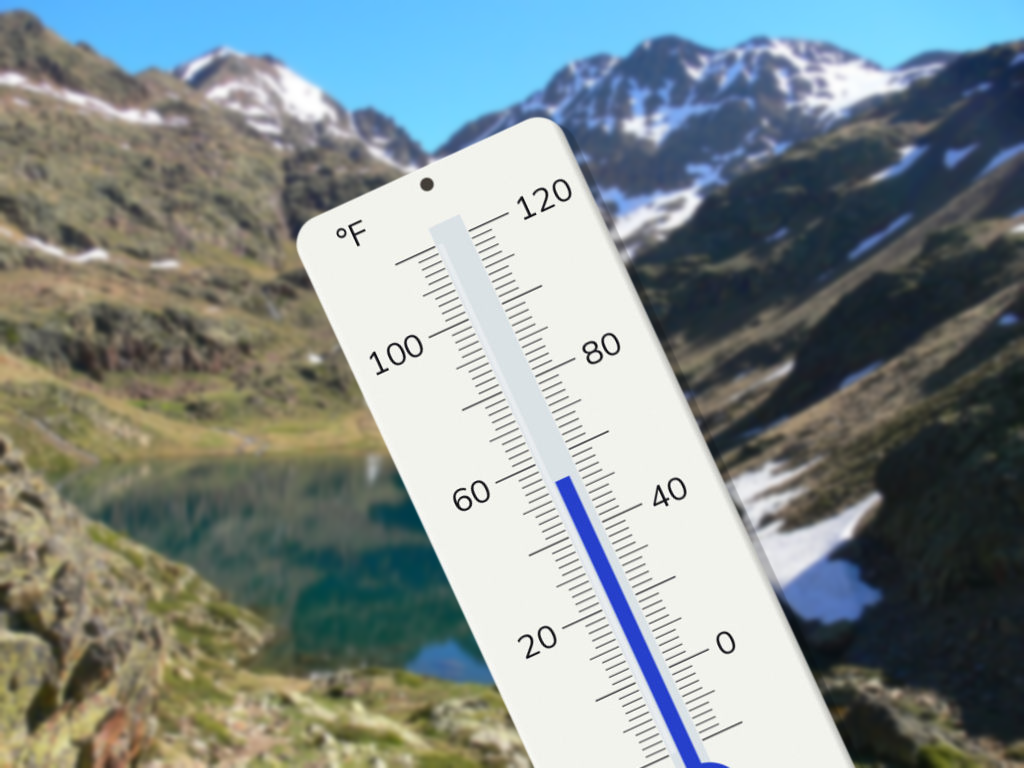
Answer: 54
